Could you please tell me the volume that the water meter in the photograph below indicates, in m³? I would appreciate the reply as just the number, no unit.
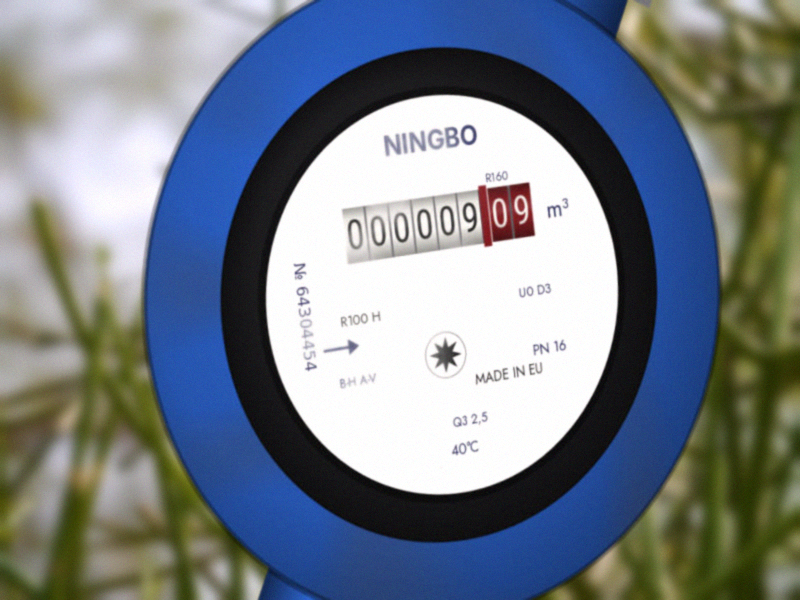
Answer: 9.09
